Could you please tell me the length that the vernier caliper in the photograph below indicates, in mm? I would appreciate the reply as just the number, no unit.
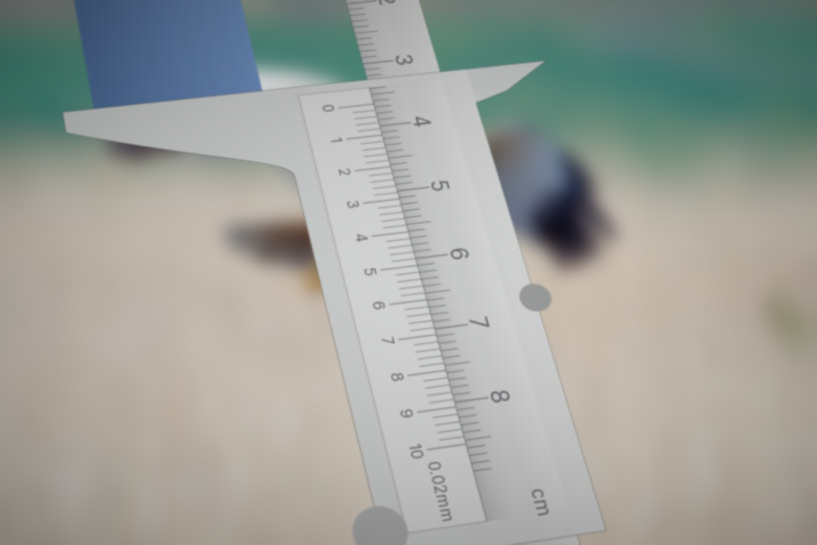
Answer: 36.5
